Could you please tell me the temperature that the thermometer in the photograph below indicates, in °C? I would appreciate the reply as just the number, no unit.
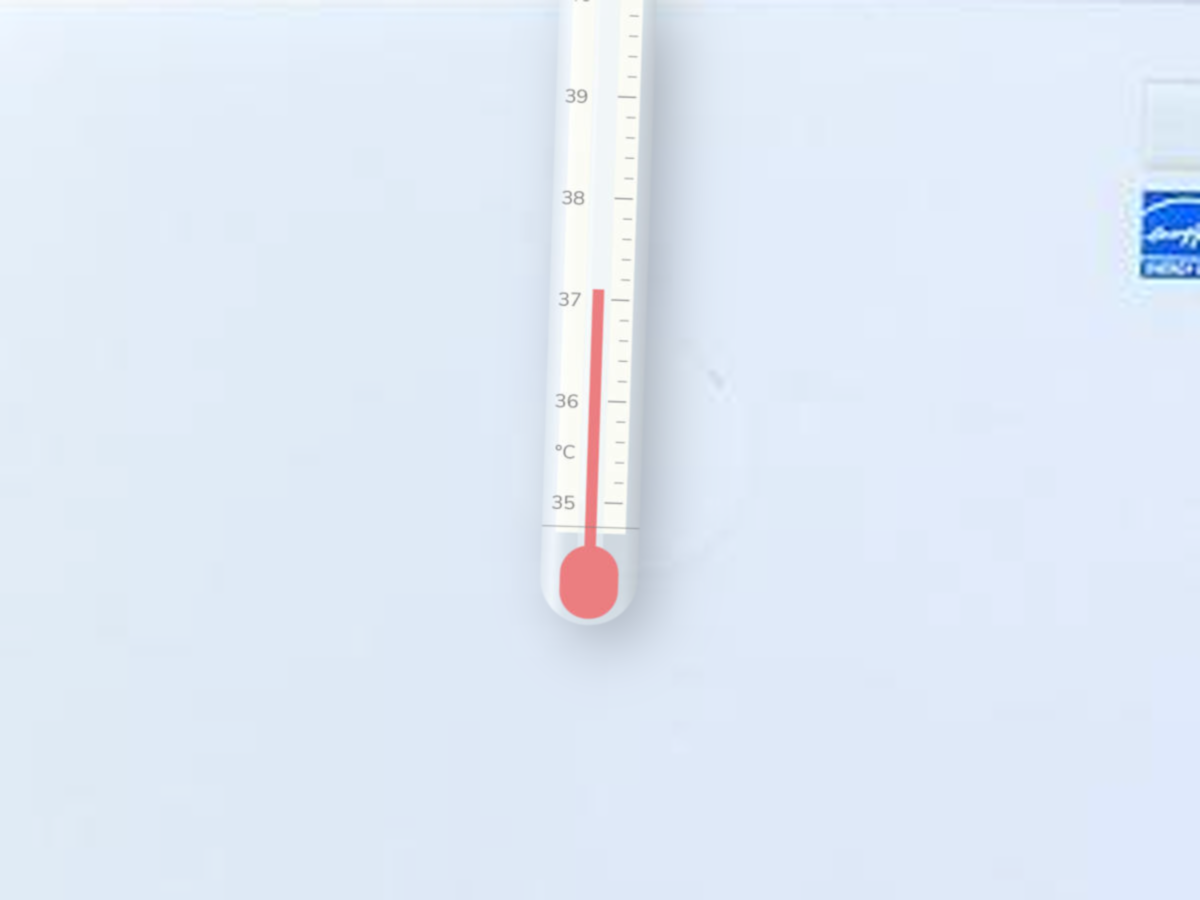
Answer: 37.1
